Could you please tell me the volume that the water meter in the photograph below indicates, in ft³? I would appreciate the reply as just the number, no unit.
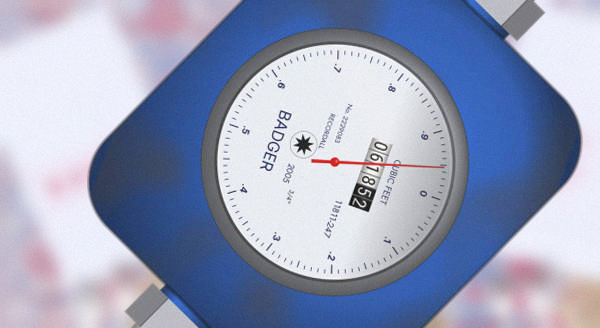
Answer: 61851.95
